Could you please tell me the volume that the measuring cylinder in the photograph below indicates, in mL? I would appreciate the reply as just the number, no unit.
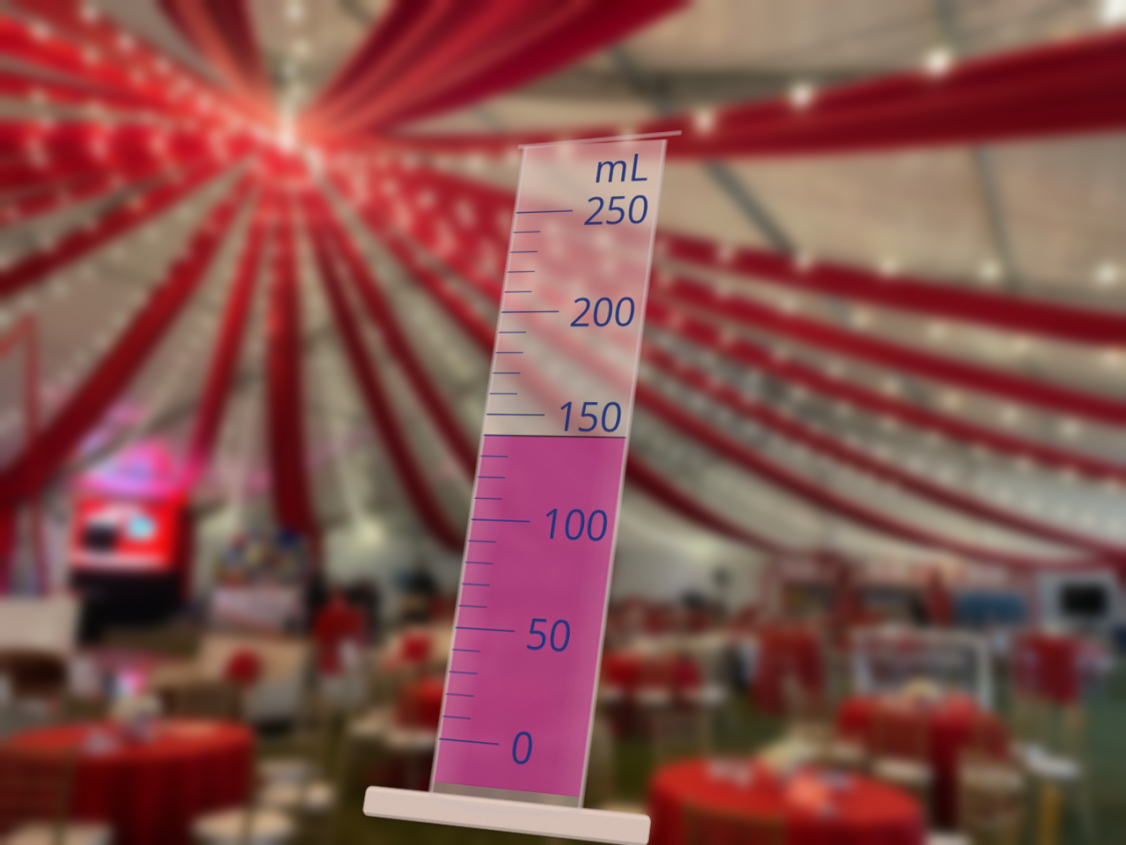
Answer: 140
